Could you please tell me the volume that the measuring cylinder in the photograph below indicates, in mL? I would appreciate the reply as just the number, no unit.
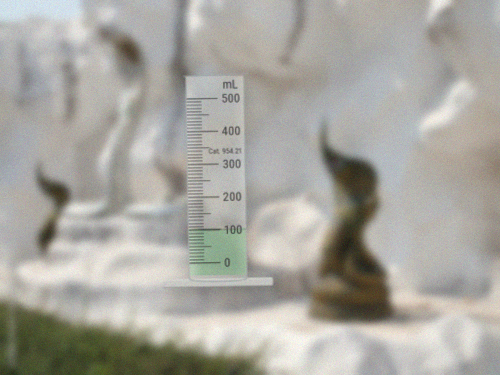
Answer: 100
